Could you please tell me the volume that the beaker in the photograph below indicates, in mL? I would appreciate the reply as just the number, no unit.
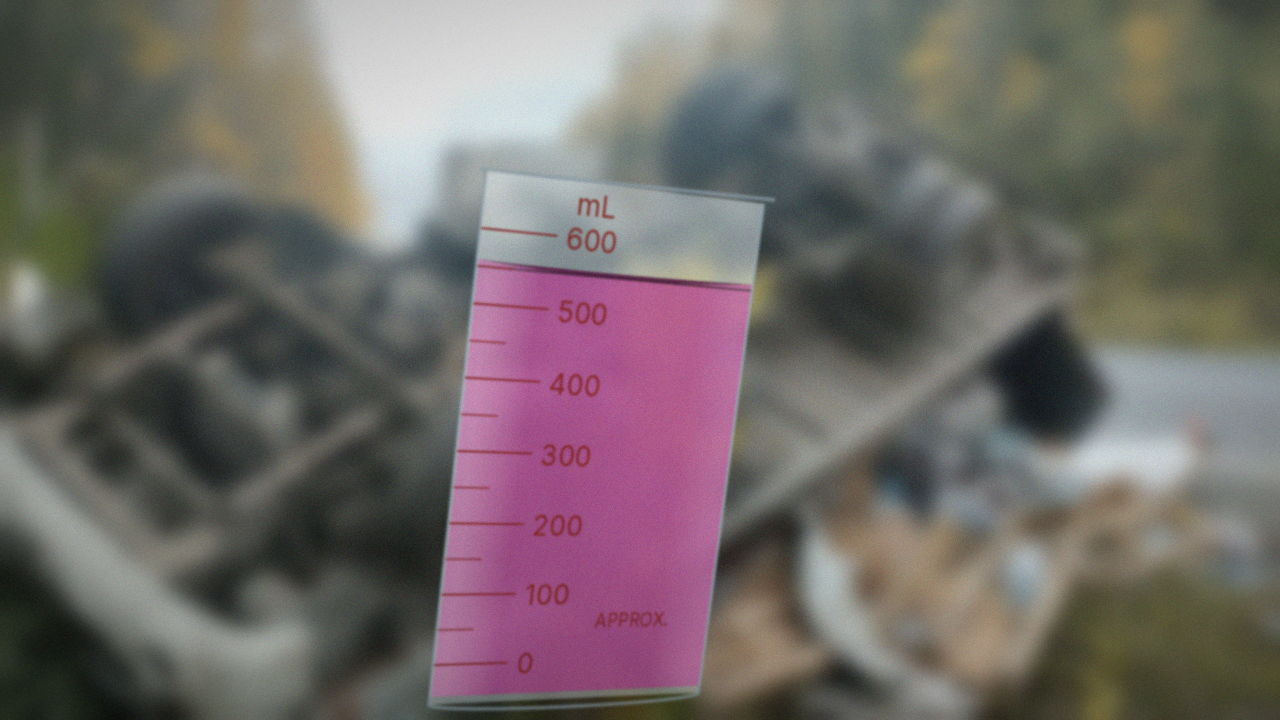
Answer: 550
